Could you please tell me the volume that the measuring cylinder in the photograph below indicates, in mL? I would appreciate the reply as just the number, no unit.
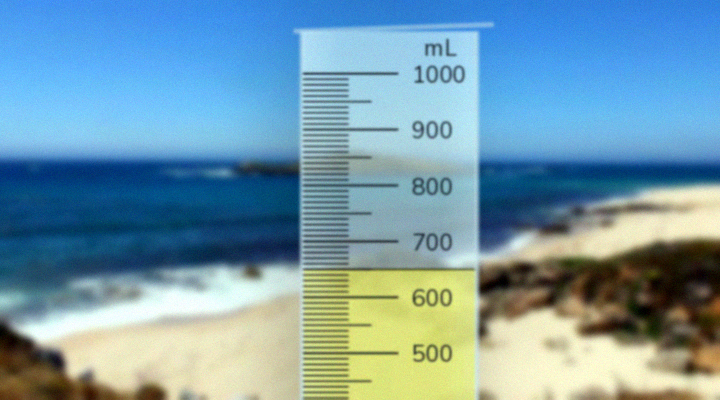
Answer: 650
